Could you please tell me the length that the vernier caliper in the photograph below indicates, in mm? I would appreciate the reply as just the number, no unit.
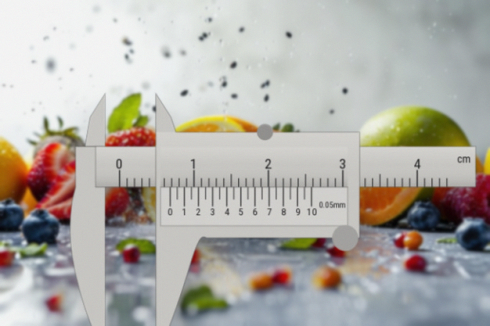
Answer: 6.8
